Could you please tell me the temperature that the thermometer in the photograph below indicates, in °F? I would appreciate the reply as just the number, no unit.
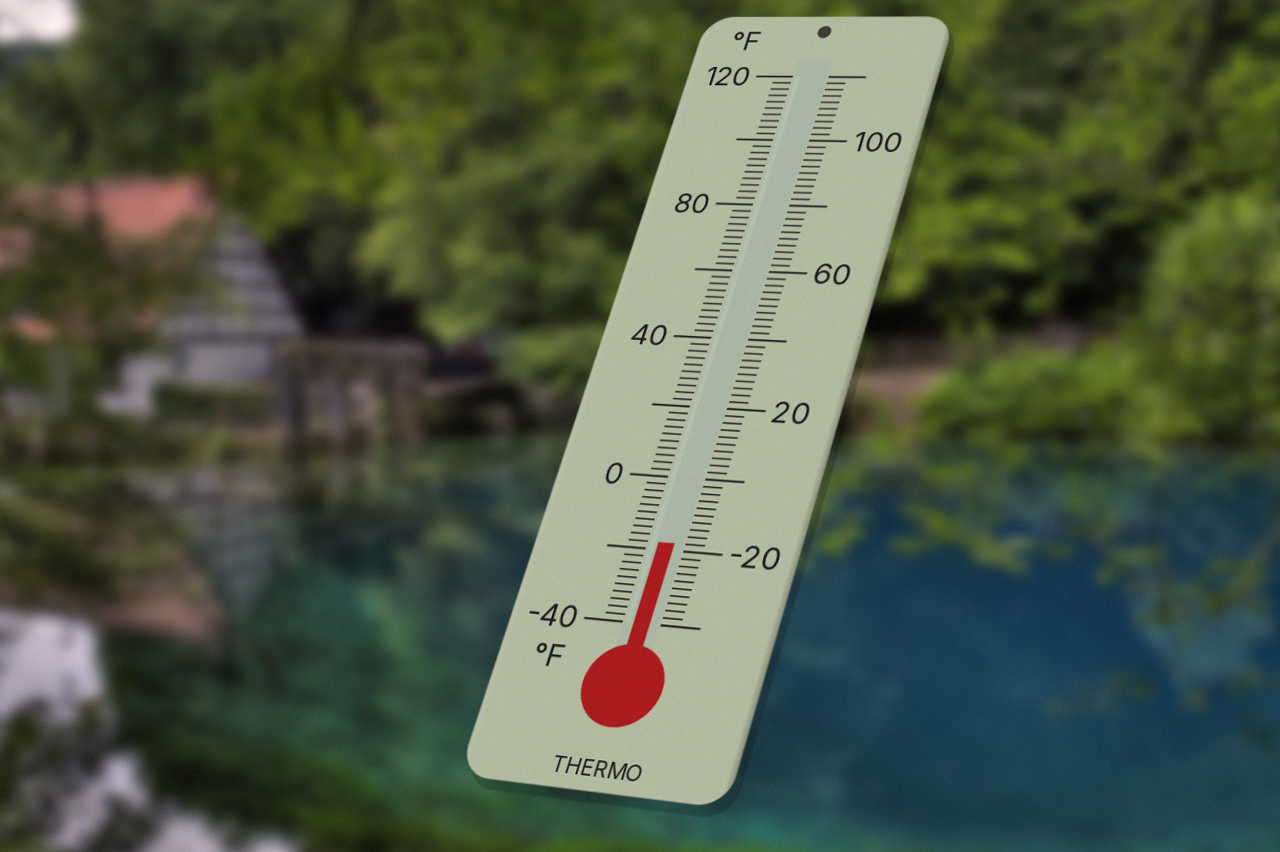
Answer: -18
